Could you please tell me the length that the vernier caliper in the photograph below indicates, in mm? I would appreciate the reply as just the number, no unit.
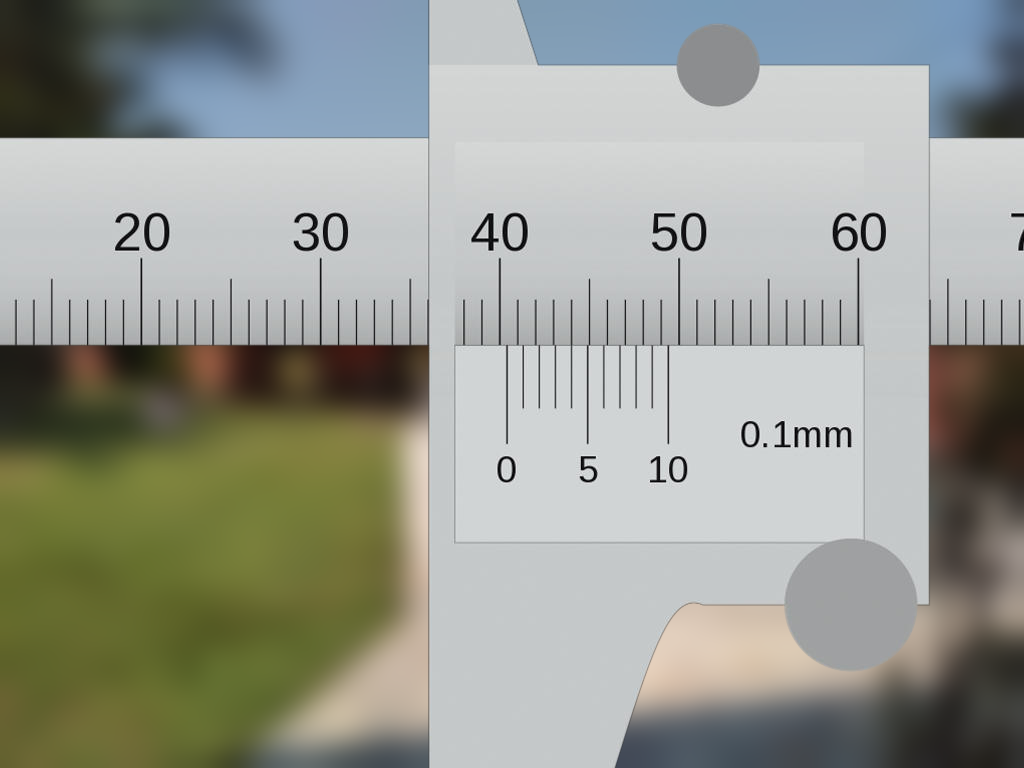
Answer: 40.4
